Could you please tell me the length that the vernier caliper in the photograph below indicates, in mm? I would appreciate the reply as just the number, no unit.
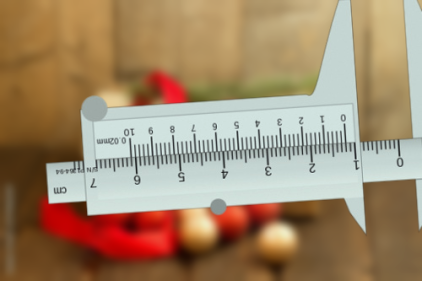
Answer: 12.0
